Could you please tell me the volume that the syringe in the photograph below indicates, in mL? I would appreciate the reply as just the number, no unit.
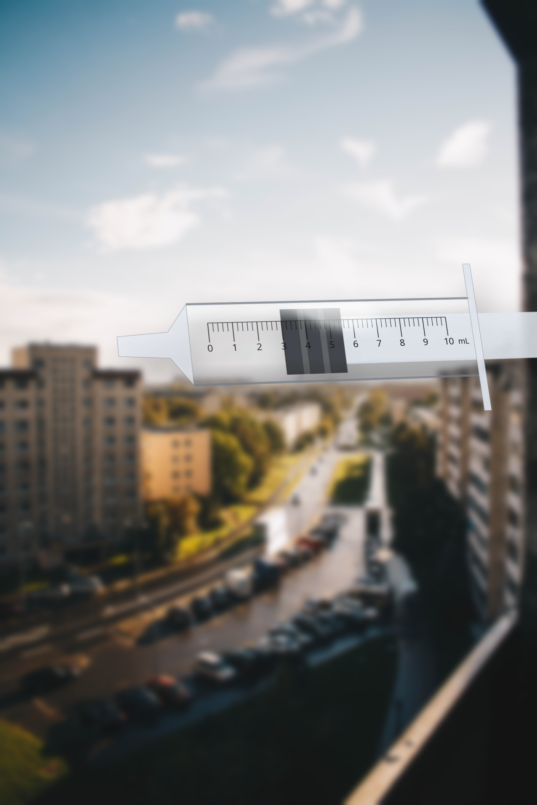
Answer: 3
